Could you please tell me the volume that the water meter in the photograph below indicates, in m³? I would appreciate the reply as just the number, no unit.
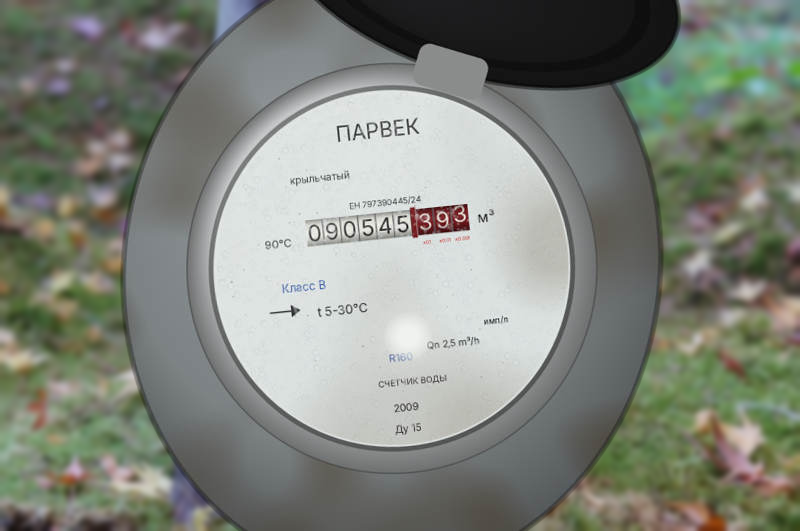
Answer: 90545.393
